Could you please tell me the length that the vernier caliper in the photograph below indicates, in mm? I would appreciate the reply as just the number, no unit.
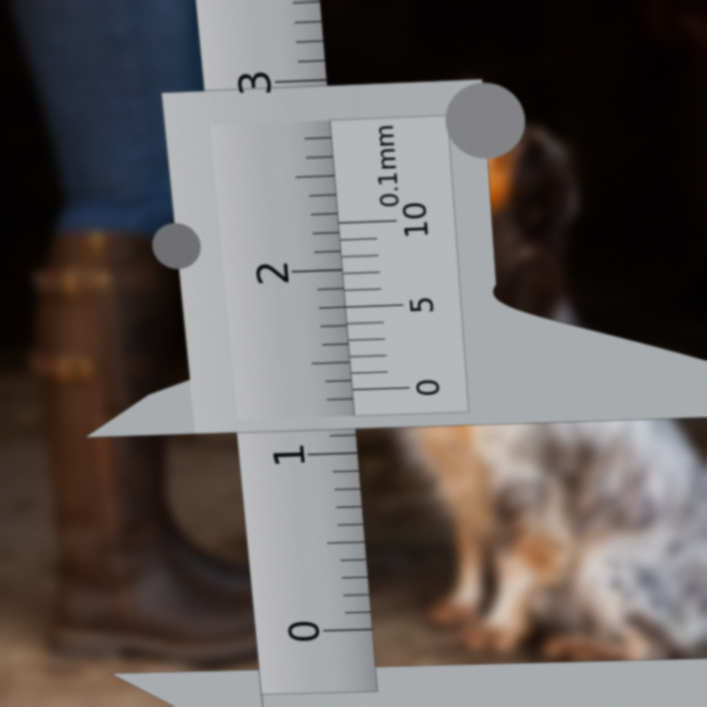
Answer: 13.5
